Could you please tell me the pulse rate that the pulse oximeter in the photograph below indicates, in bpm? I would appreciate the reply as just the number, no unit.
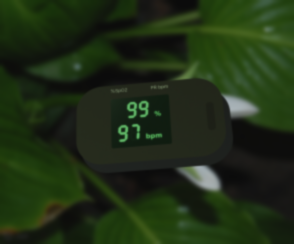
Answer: 97
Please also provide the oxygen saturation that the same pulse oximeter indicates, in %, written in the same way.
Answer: 99
